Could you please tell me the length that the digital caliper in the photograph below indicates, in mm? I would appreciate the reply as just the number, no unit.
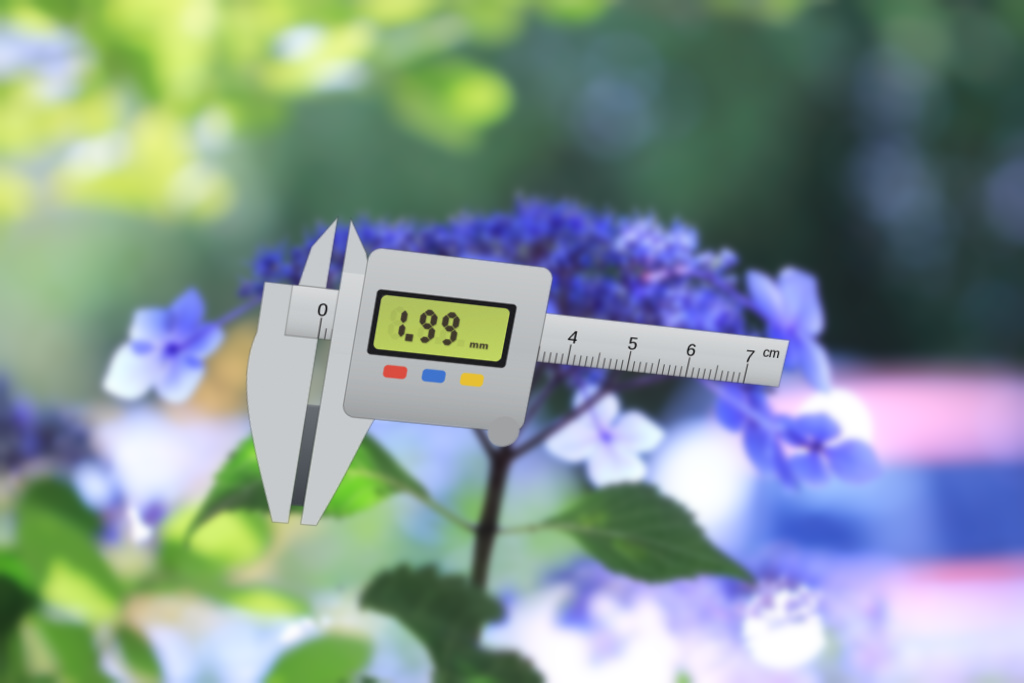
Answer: 1.99
